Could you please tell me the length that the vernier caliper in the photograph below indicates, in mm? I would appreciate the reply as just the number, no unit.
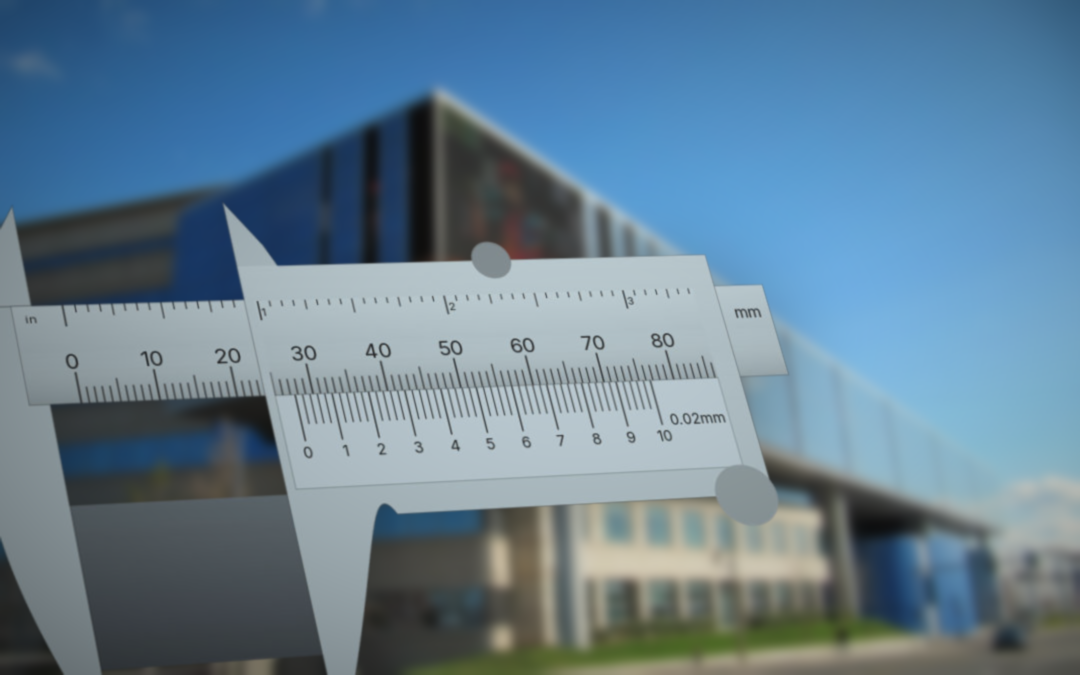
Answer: 27.6
